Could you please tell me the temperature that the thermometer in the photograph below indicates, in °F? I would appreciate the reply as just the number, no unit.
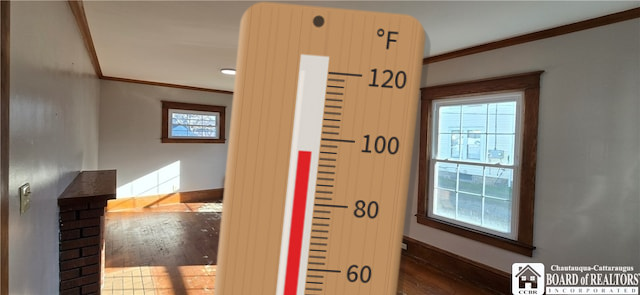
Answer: 96
